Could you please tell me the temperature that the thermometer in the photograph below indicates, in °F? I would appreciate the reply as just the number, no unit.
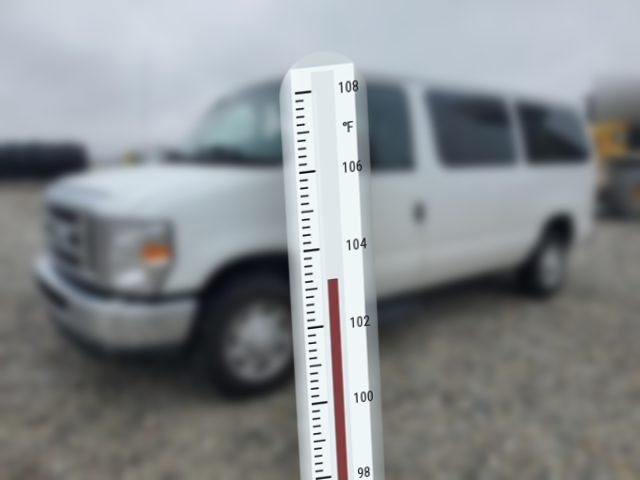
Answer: 103.2
